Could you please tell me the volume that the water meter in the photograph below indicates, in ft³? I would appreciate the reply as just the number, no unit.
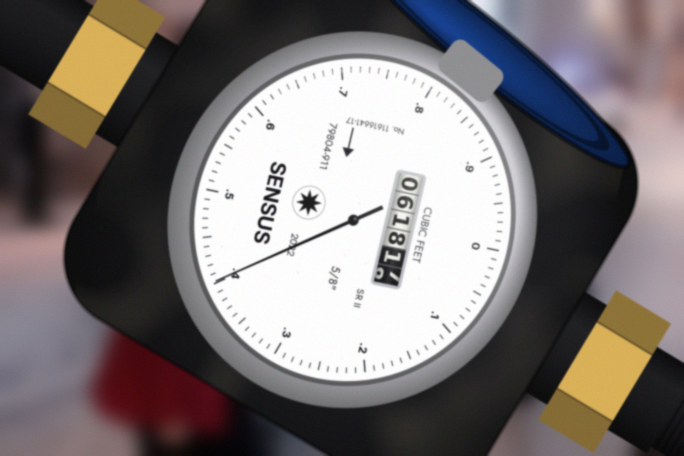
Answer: 61817.40
